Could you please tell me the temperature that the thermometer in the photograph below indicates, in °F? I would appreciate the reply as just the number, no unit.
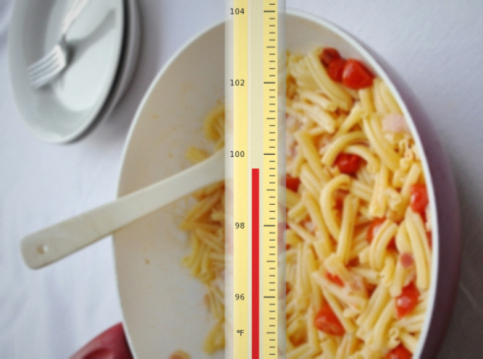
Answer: 99.6
